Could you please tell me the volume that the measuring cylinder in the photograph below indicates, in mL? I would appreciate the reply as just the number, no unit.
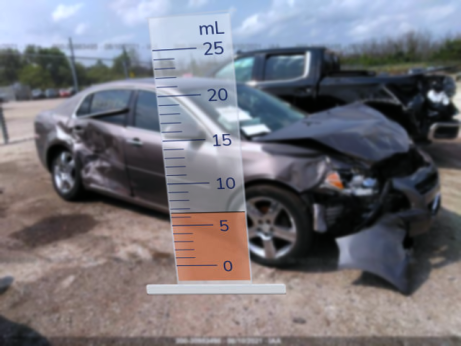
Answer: 6.5
